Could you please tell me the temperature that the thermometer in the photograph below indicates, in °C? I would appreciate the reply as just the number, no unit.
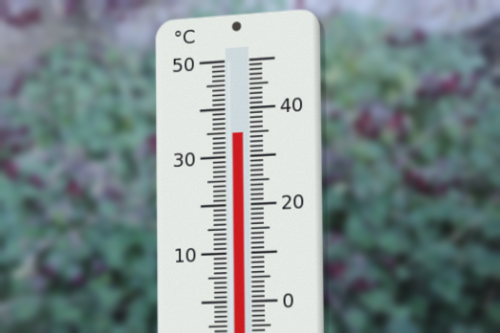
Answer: 35
